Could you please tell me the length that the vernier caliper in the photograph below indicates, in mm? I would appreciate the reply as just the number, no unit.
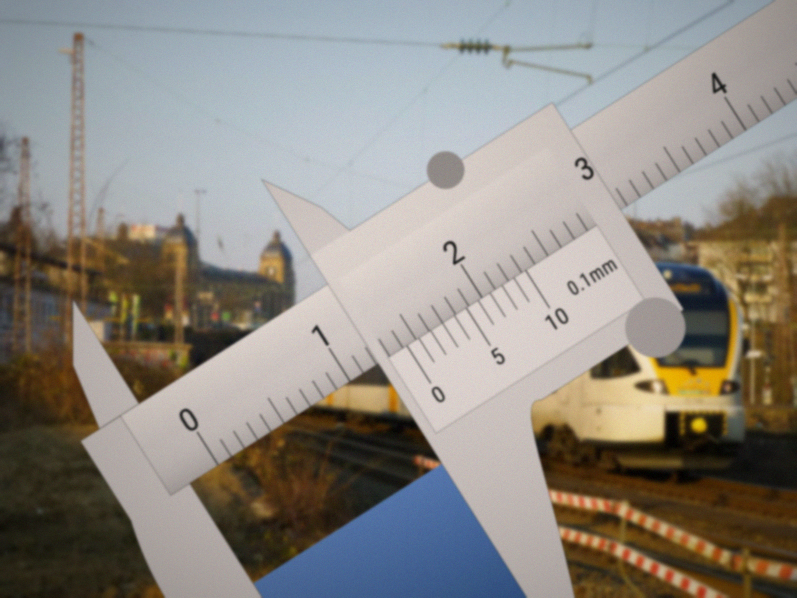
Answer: 14.3
